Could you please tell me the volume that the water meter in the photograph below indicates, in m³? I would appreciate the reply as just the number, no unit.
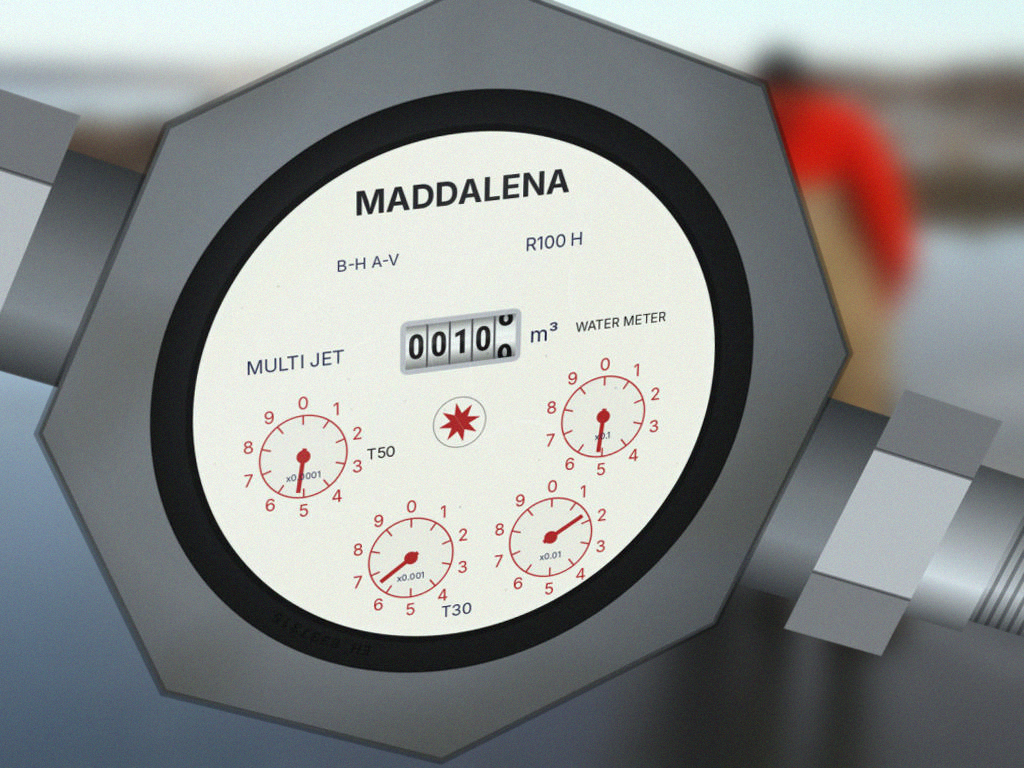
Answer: 108.5165
